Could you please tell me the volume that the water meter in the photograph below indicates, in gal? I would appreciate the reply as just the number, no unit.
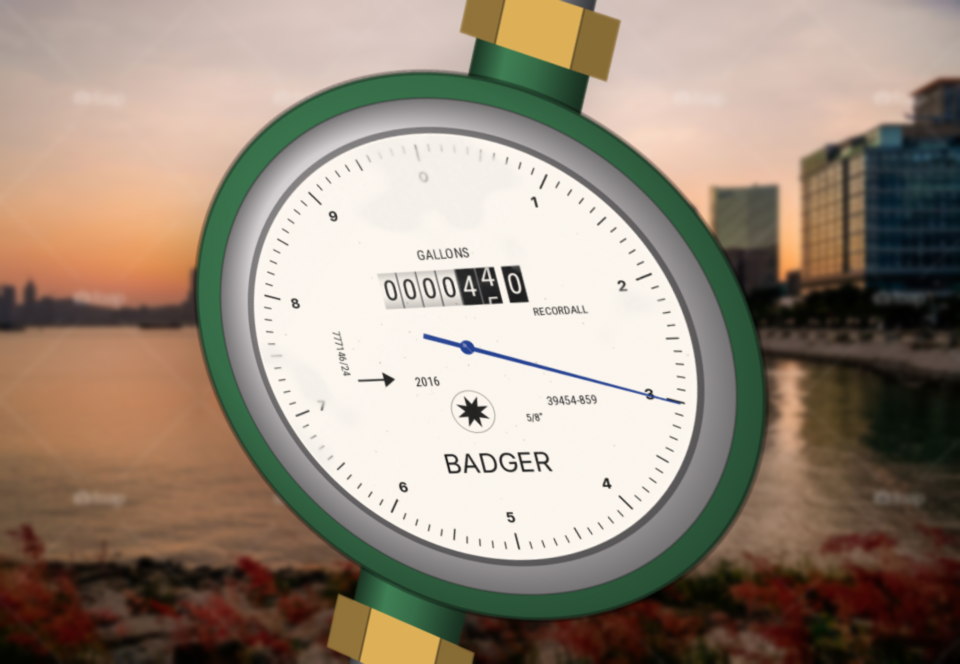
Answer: 443.0
